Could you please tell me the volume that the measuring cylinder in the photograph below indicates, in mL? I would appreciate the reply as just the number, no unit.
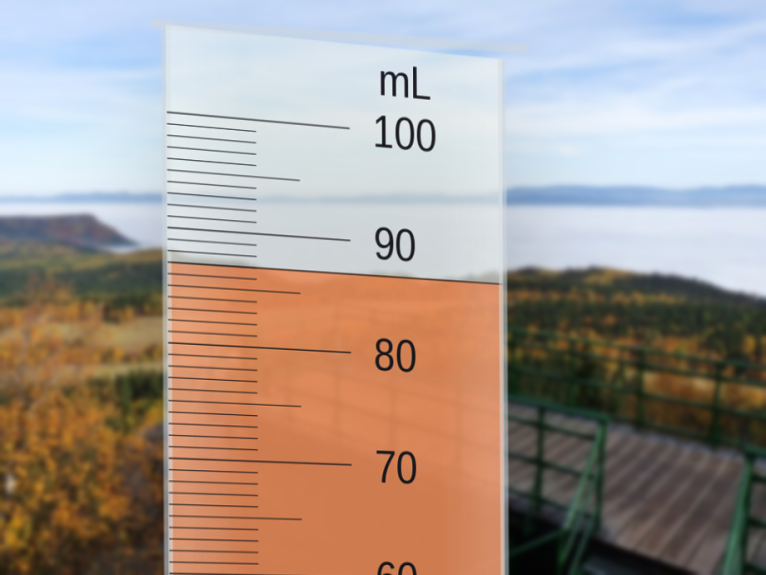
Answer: 87
